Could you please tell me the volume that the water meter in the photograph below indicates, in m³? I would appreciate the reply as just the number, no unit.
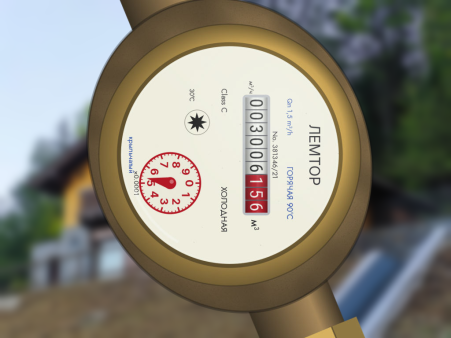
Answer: 3006.1565
